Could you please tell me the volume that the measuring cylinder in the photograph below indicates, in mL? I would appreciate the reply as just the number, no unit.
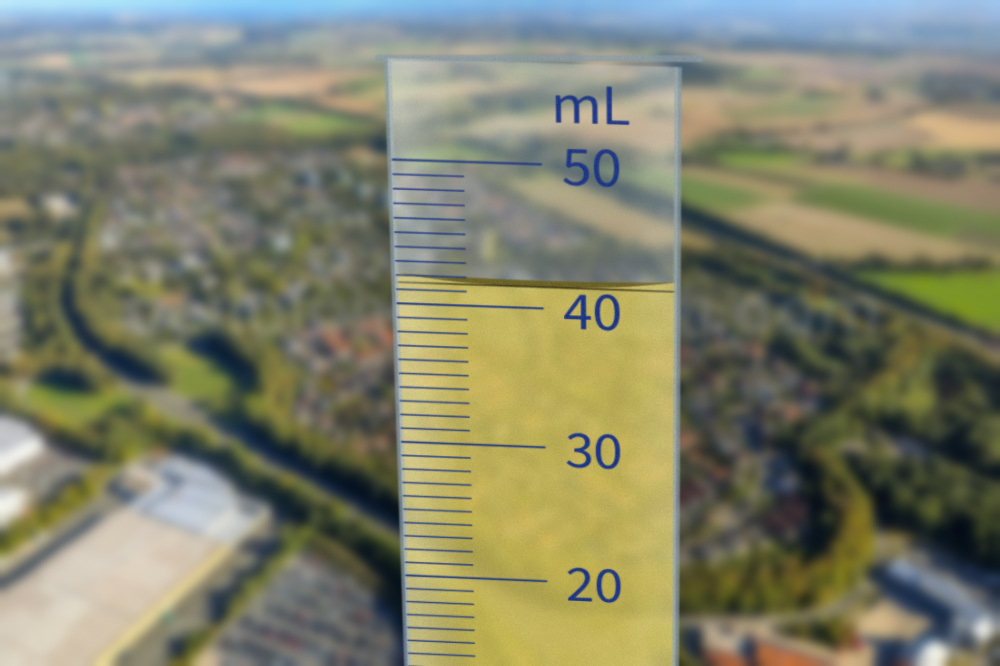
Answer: 41.5
